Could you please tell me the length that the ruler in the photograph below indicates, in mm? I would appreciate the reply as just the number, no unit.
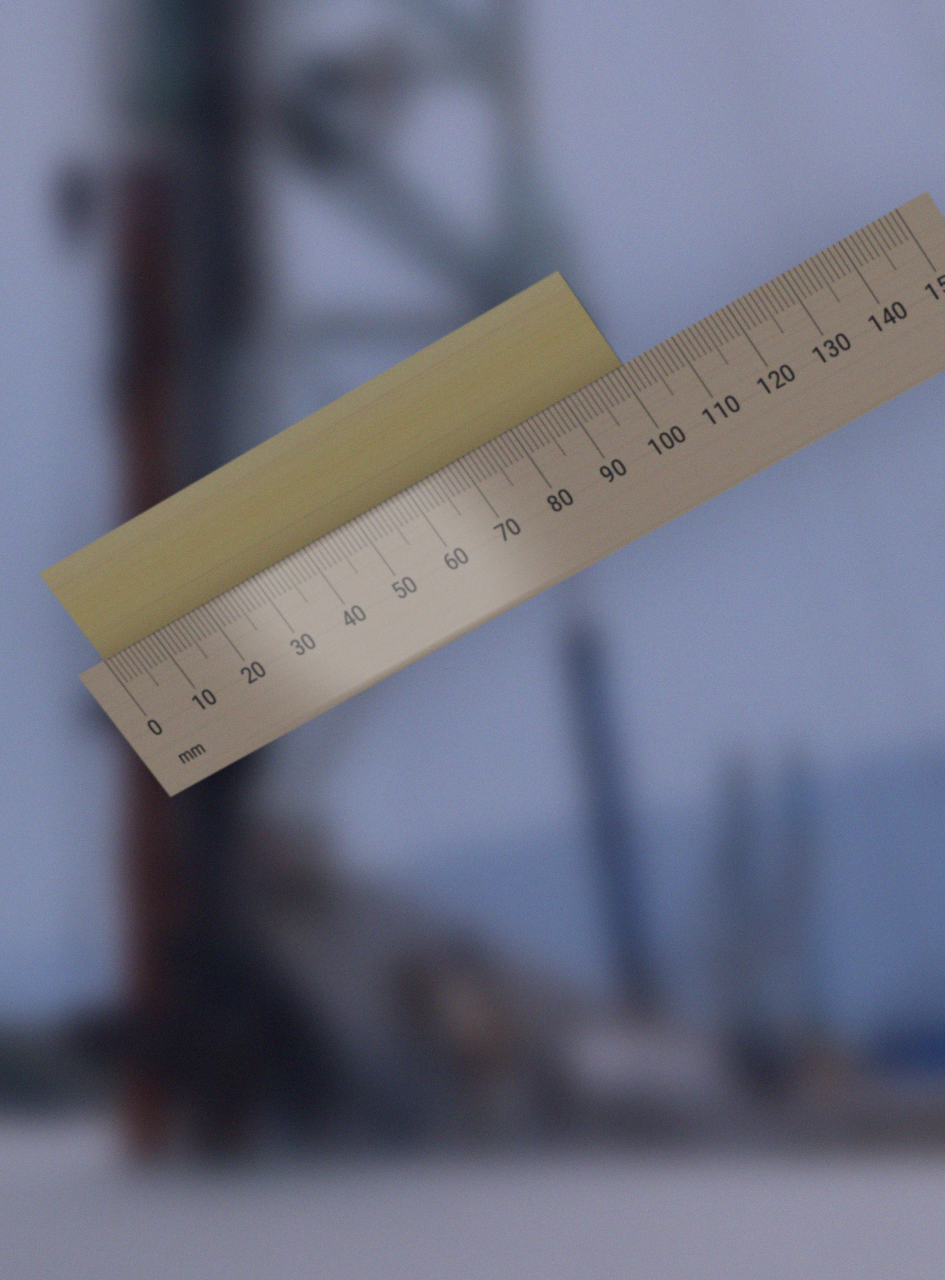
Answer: 101
